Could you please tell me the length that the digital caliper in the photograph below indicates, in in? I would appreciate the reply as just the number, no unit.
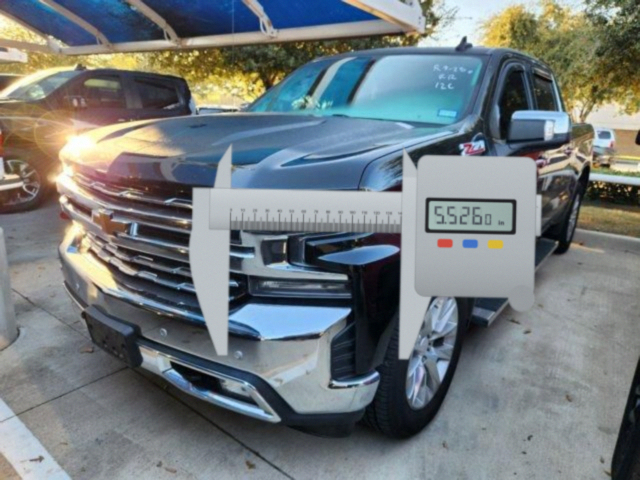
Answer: 5.5260
